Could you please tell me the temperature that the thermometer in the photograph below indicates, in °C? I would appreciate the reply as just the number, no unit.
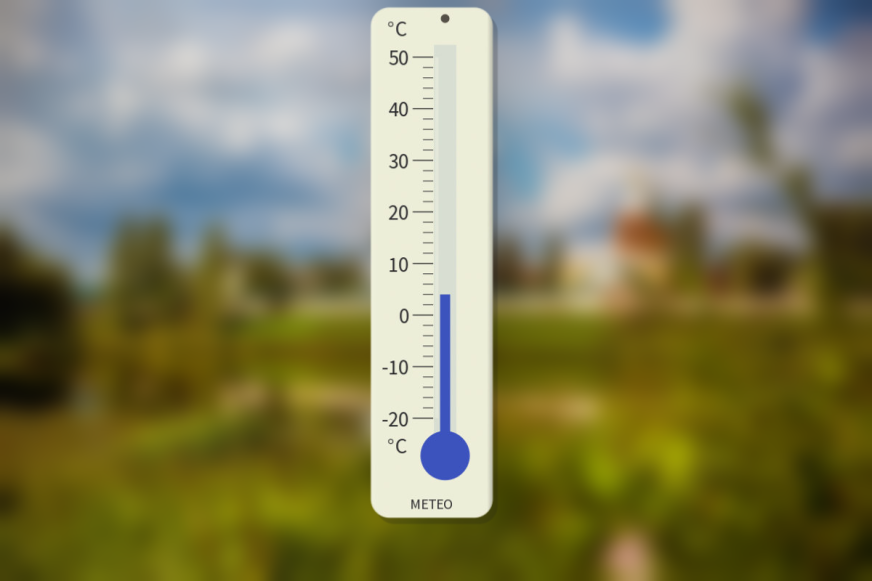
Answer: 4
